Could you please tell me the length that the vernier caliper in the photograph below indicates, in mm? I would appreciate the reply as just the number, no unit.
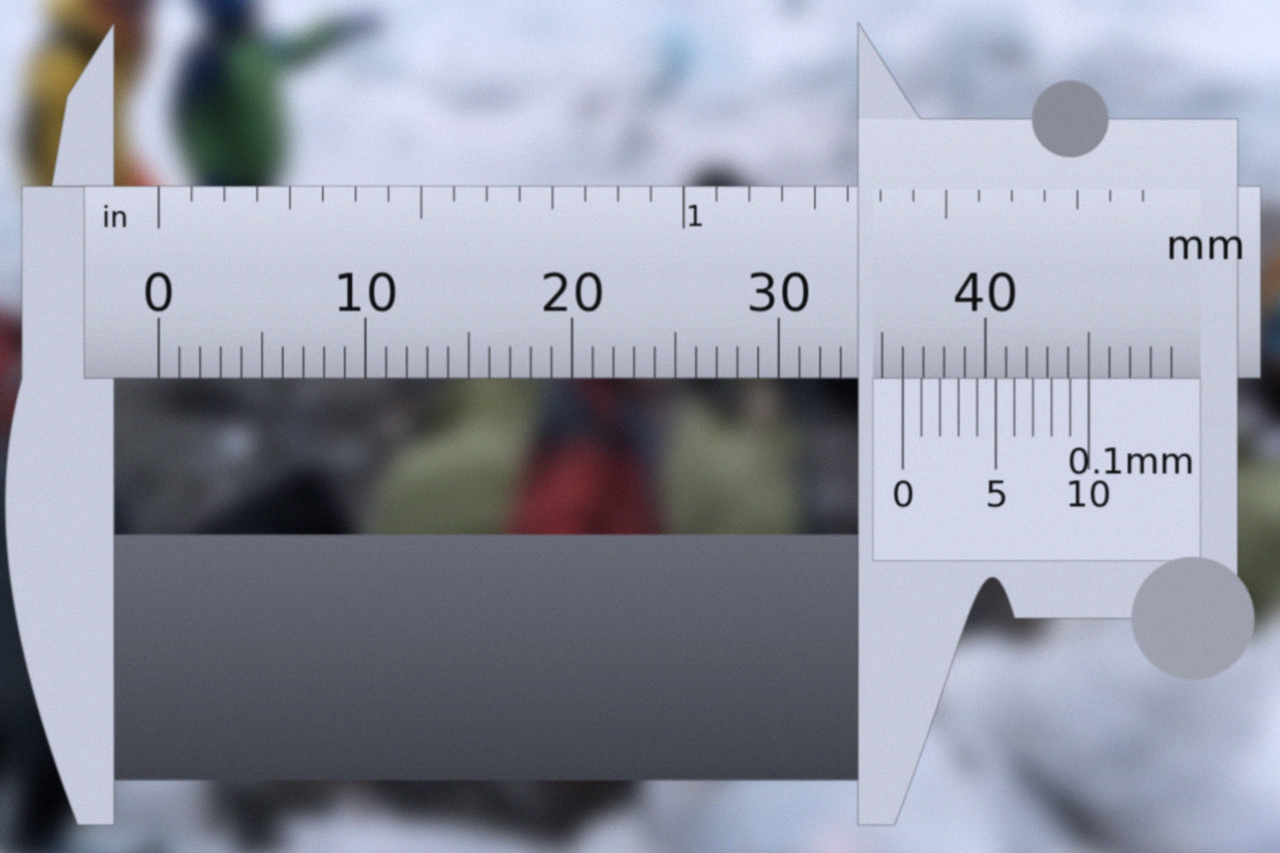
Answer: 36.0
